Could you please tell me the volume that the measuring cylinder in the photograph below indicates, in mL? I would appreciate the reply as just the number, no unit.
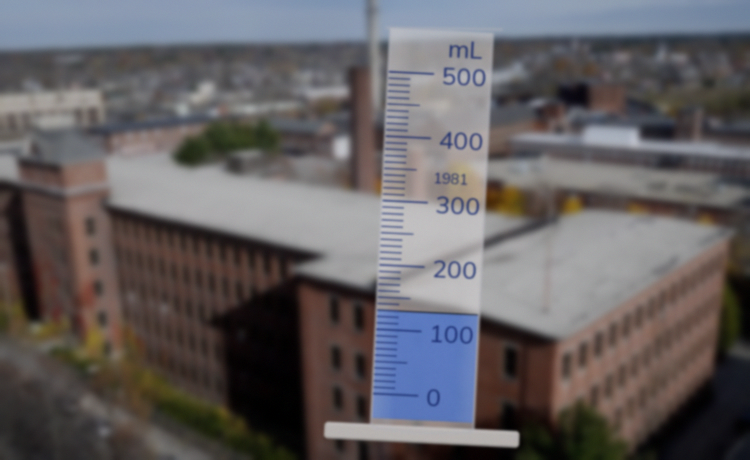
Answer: 130
